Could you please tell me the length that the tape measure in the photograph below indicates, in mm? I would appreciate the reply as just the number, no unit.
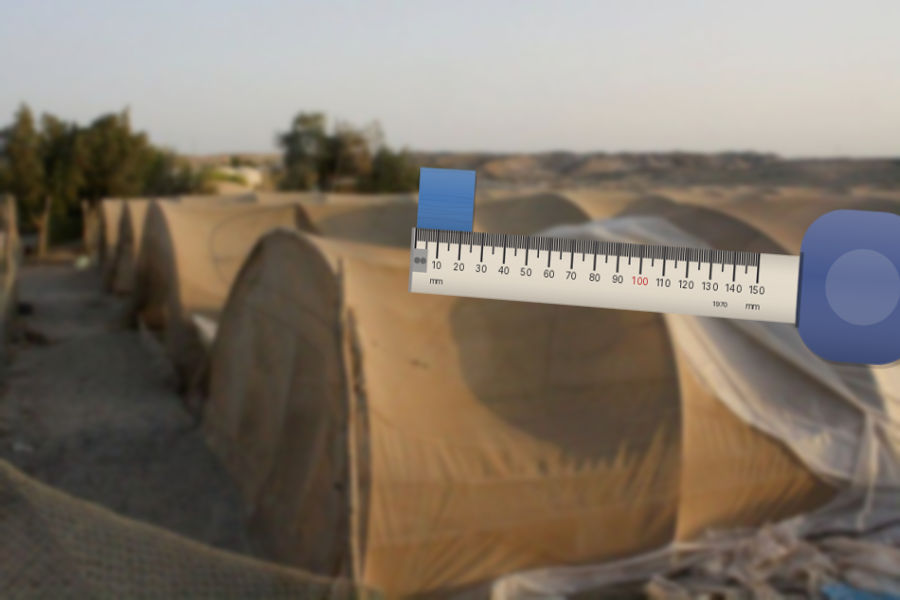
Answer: 25
